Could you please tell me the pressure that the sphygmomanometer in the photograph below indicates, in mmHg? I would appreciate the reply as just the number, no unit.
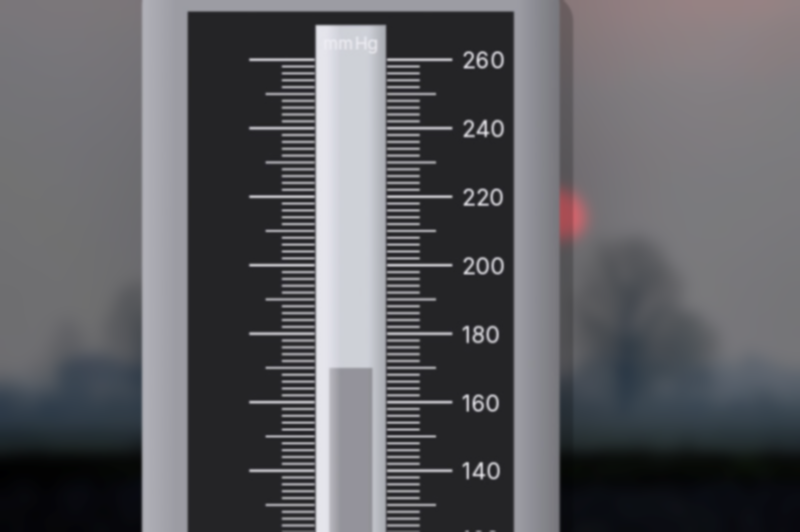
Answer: 170
